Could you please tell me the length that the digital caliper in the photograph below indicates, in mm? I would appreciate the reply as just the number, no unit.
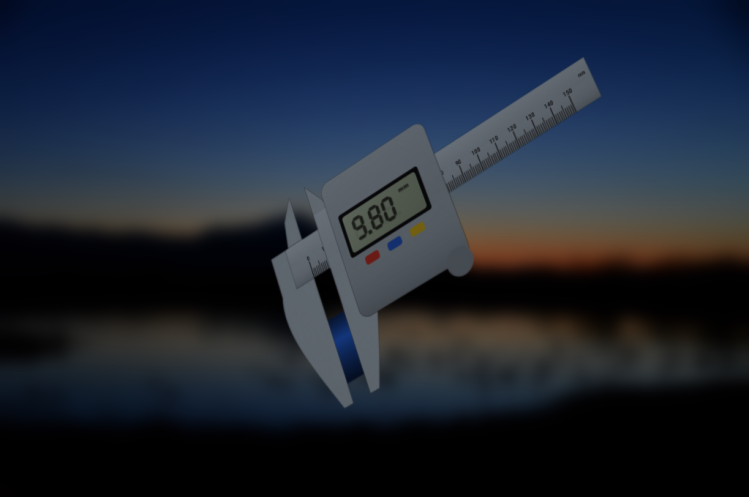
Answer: 9.80
